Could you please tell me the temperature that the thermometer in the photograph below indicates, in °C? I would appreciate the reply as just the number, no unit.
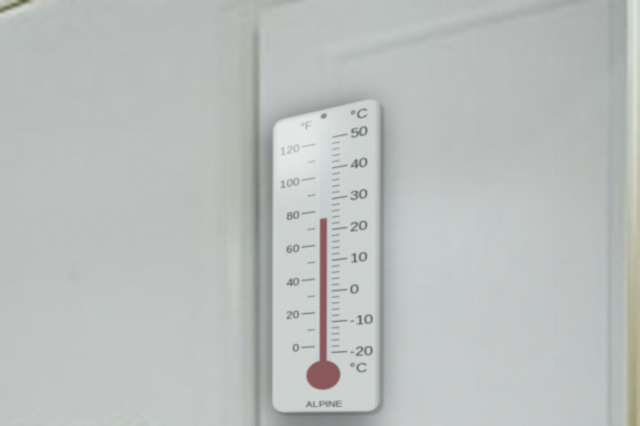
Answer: 24
